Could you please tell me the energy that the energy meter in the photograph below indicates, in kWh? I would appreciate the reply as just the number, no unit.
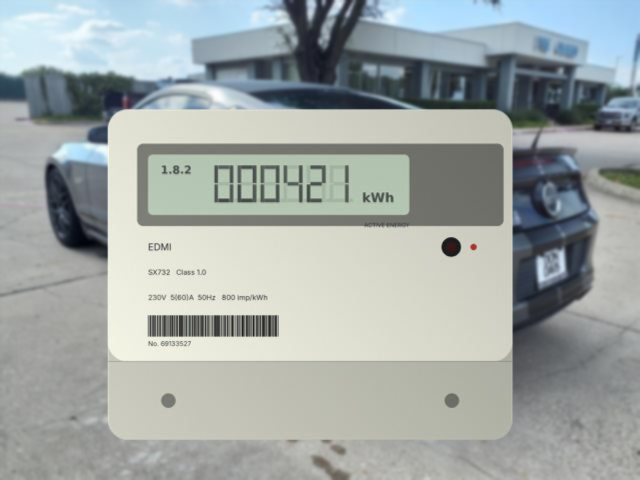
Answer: 421
